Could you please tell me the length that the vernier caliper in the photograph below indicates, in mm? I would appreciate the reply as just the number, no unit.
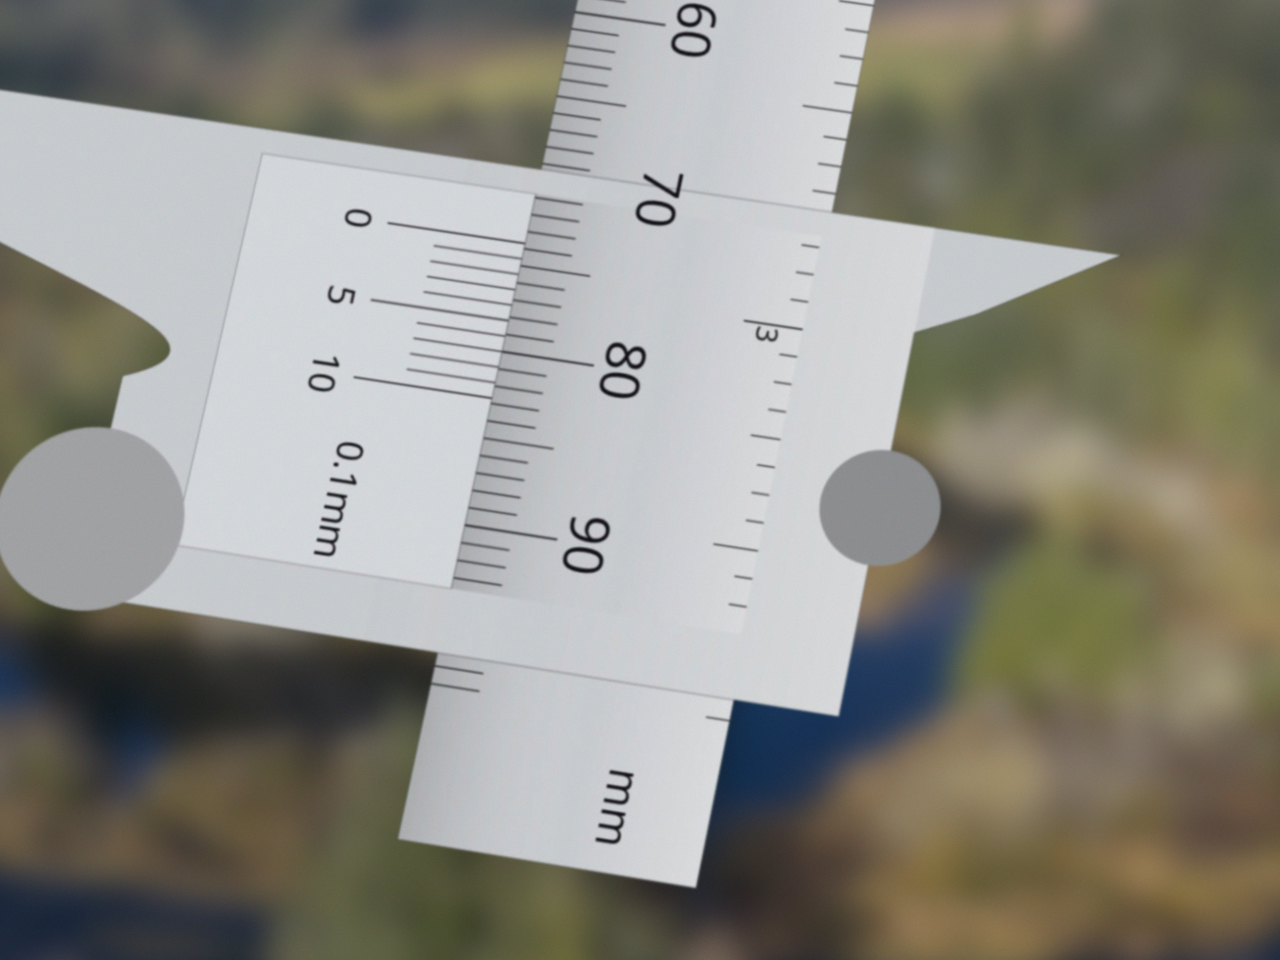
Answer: 73.7
